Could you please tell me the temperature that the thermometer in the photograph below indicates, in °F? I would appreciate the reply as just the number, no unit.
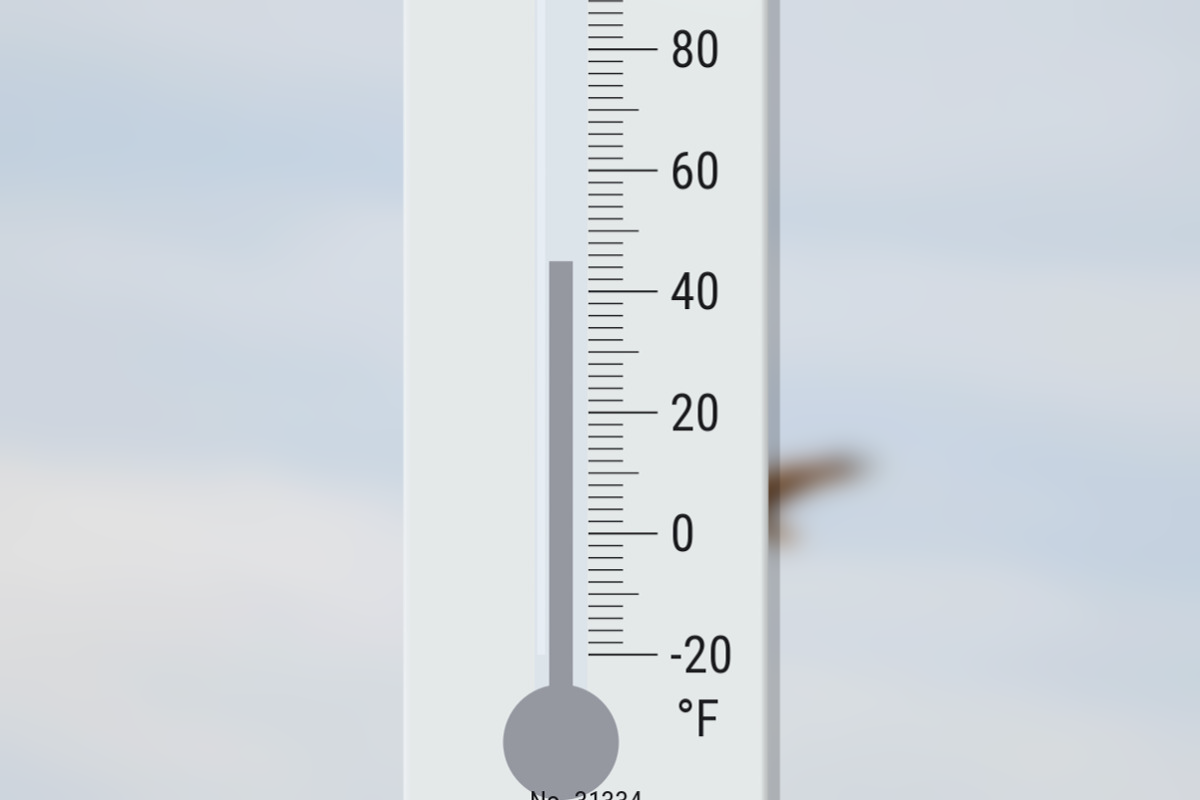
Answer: 45
